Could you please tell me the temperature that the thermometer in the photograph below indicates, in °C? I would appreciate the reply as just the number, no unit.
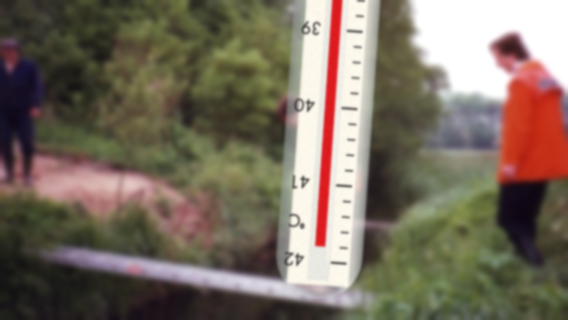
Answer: 41.8
